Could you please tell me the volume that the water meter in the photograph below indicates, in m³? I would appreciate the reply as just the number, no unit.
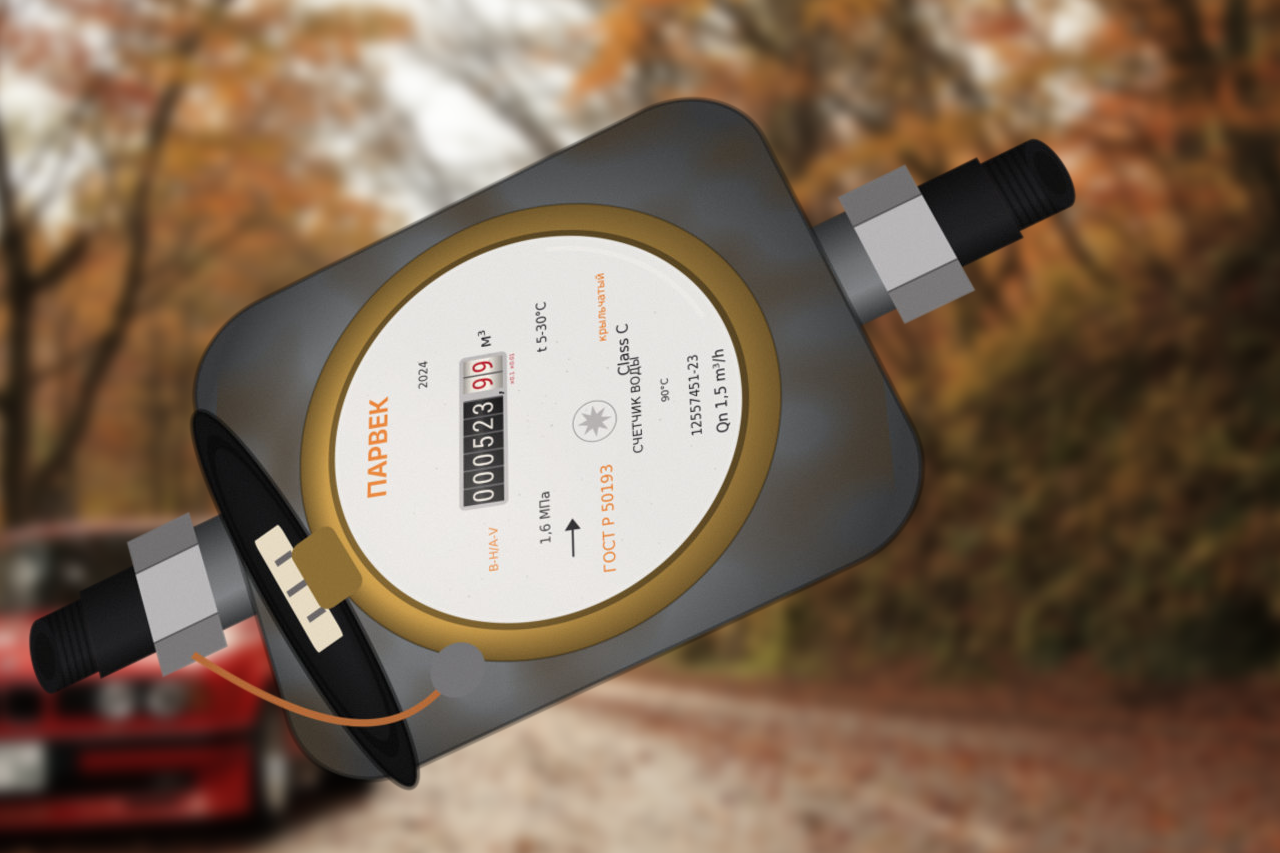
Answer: 523.99
